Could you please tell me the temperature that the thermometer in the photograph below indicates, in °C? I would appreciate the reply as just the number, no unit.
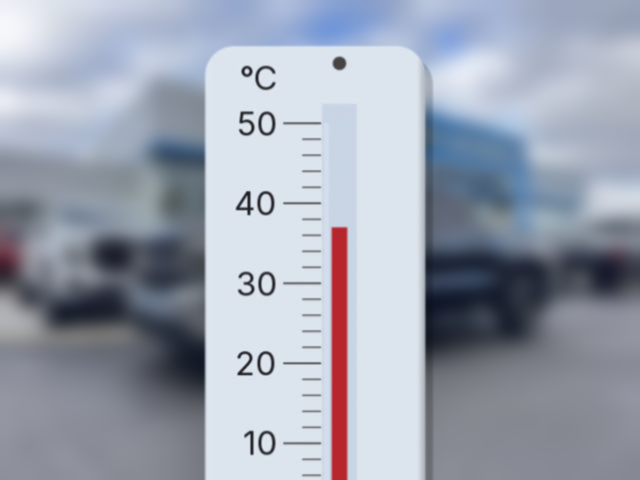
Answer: 37
